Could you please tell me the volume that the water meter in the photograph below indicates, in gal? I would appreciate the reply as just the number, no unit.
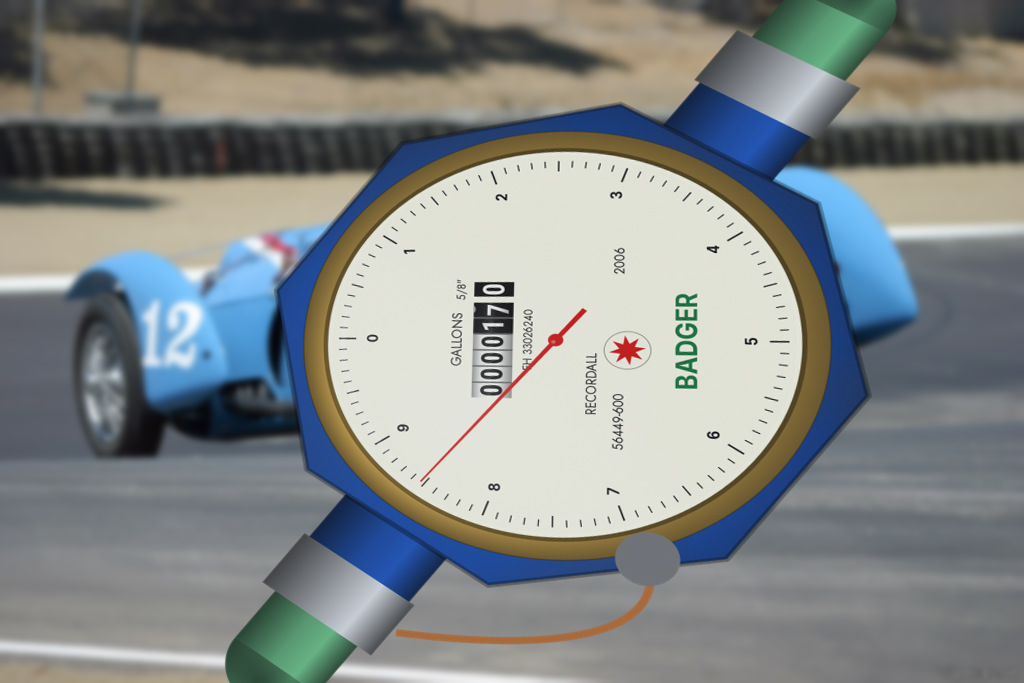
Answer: 168.5
